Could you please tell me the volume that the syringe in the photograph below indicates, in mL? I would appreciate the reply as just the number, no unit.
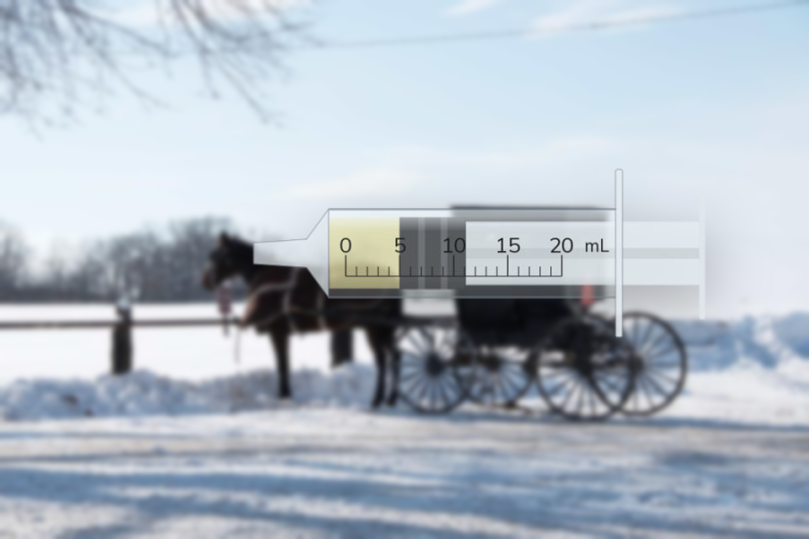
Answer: 5
